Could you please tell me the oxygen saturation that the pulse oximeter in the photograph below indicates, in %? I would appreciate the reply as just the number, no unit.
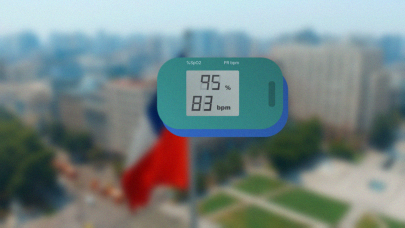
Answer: 95
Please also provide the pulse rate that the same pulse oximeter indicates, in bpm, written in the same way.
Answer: 83
